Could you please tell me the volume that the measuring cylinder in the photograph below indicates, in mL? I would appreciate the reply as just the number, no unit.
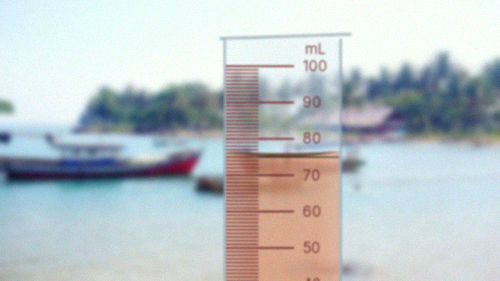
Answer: 75
